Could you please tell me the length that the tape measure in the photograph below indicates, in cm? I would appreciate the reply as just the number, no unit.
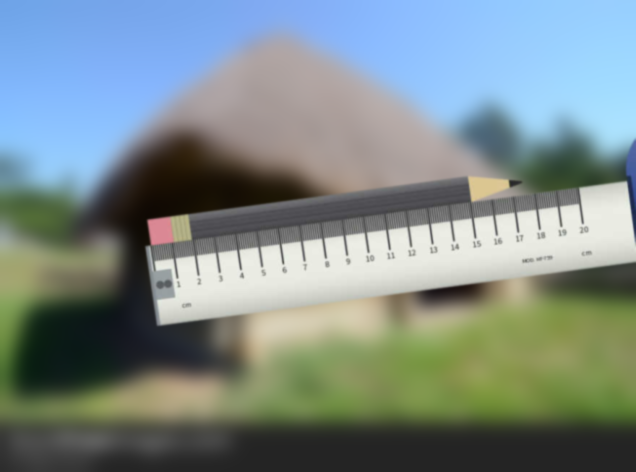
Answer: 17.5
